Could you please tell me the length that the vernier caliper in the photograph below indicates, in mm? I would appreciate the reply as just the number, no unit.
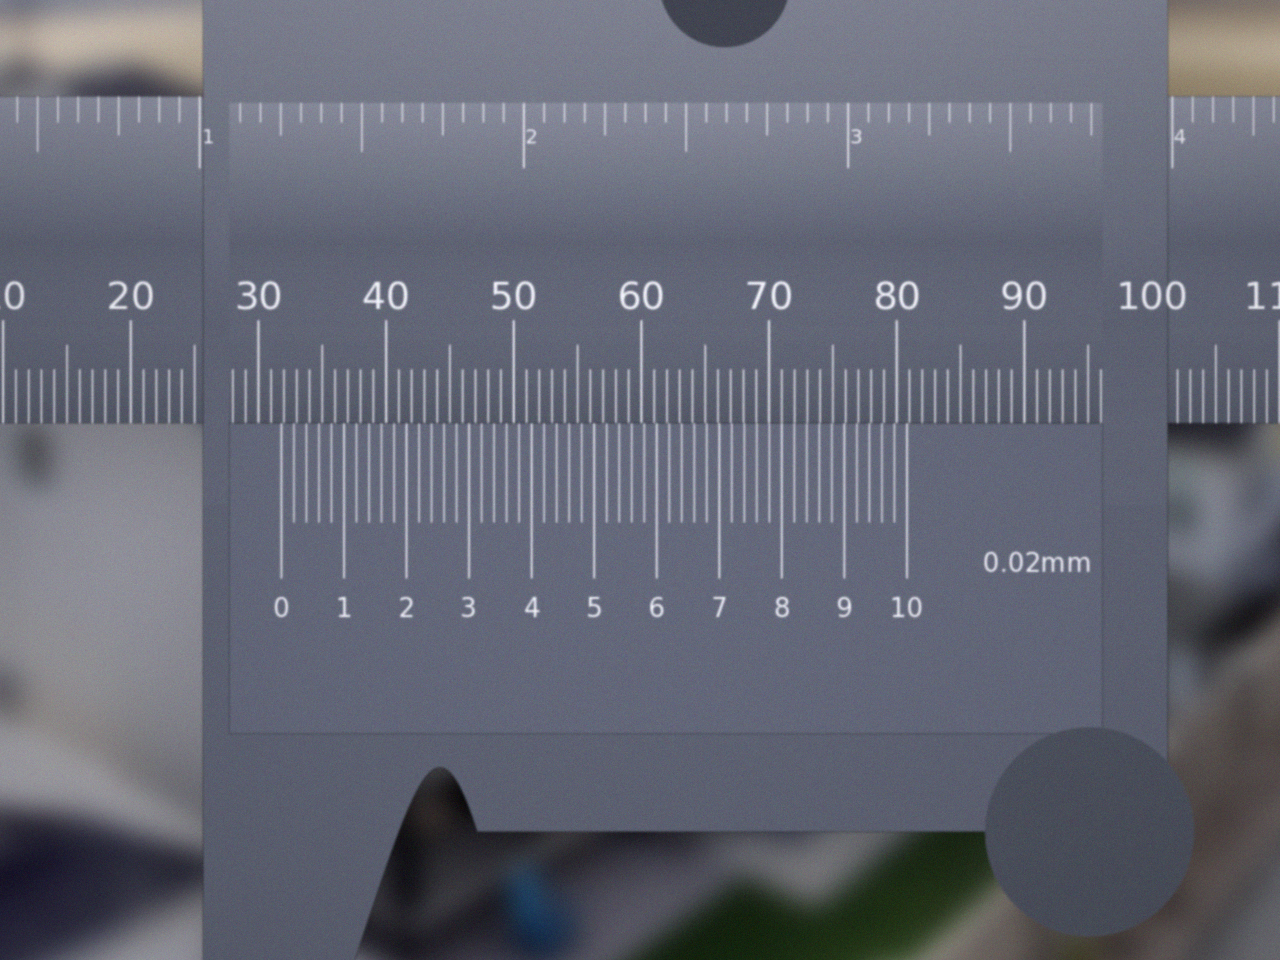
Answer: 31.8
